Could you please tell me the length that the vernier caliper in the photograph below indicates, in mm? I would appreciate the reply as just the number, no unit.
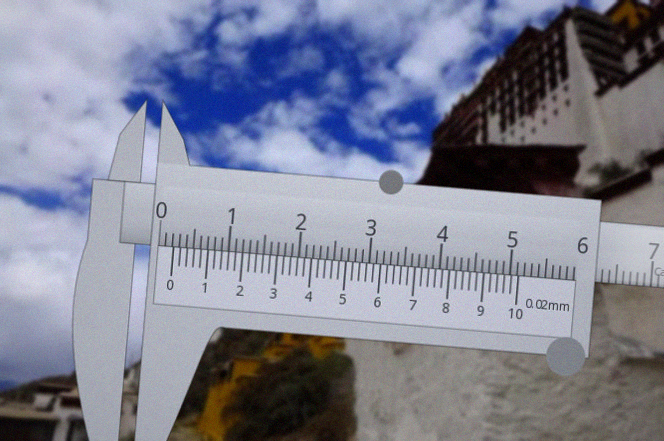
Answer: 2.2
